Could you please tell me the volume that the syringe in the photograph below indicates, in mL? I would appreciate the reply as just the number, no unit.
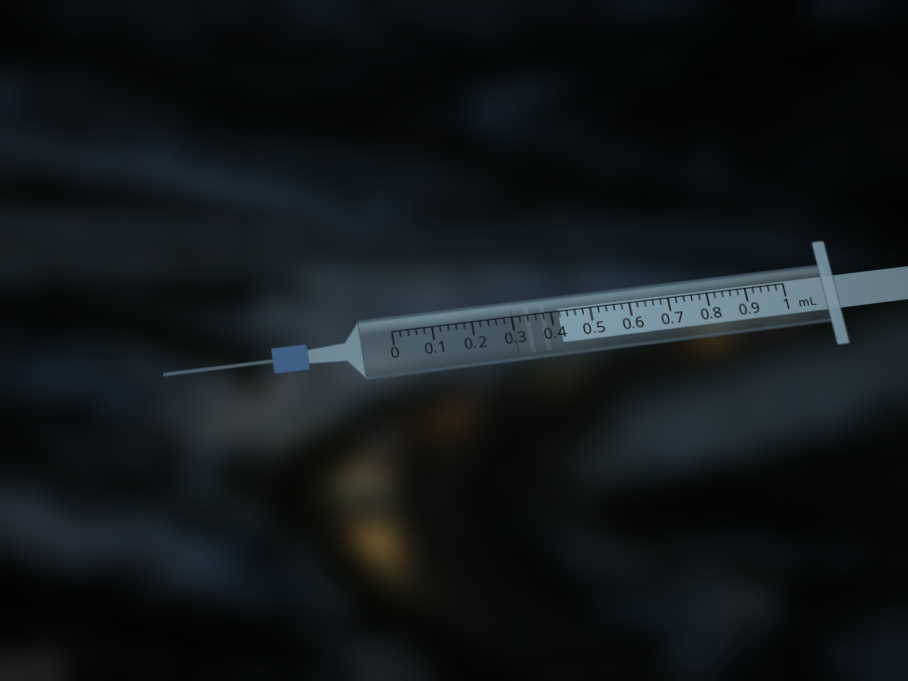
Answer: 0.3
